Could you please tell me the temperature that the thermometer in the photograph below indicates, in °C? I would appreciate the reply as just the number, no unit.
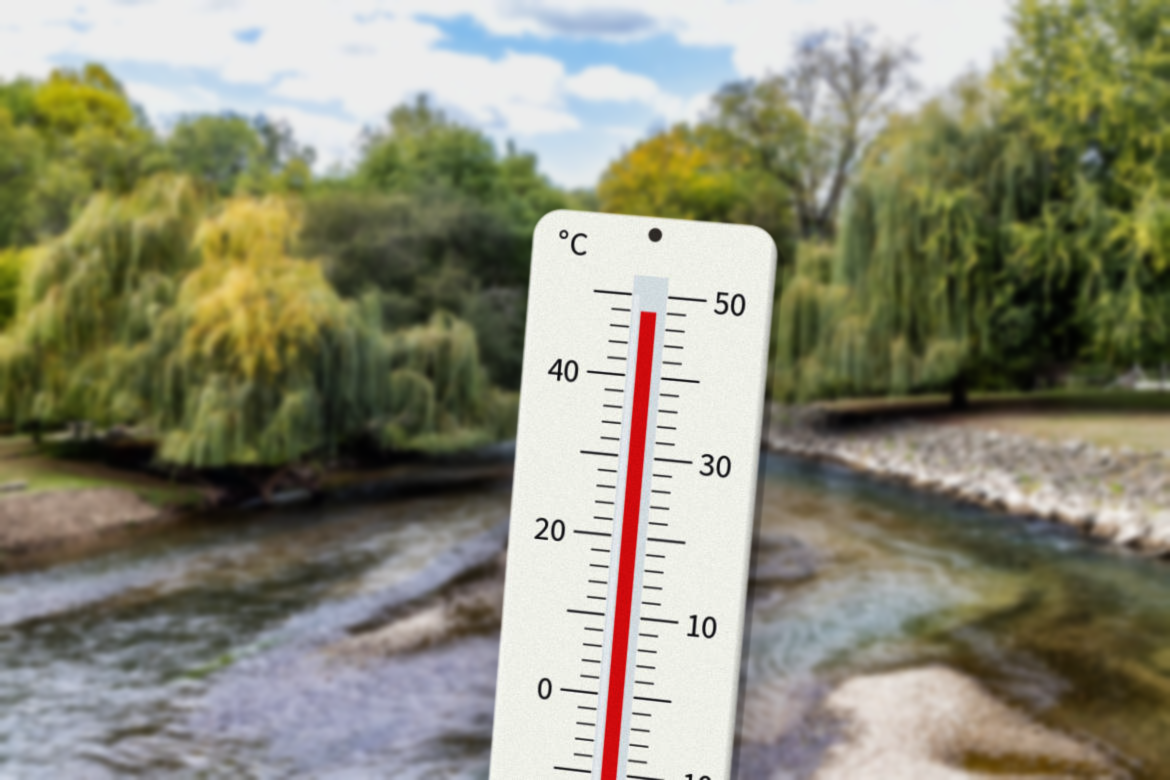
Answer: 48
